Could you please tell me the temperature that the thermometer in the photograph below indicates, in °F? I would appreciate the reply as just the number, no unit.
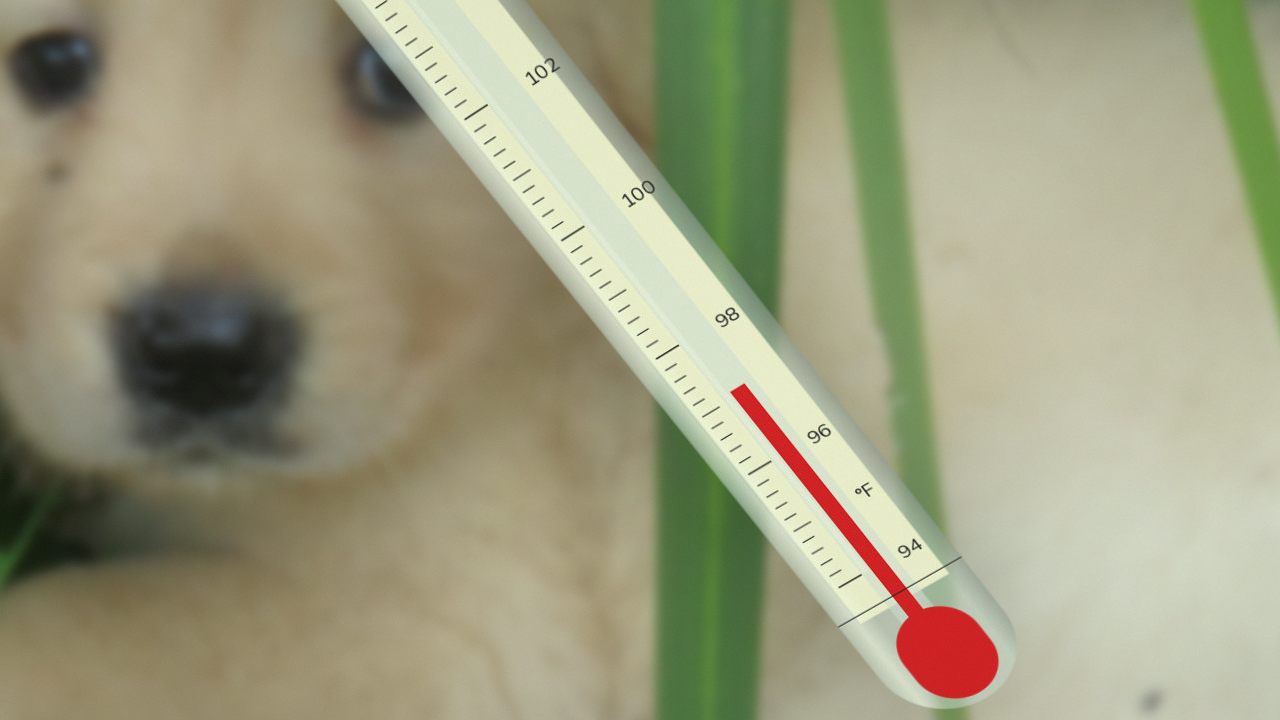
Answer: 97.1
